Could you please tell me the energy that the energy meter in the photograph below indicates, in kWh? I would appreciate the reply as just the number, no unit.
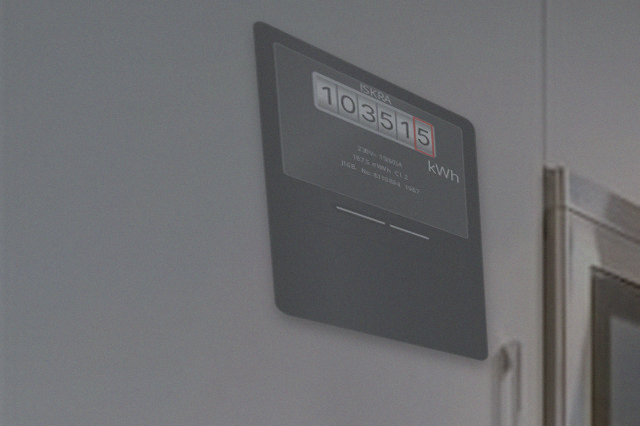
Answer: 10351.5
